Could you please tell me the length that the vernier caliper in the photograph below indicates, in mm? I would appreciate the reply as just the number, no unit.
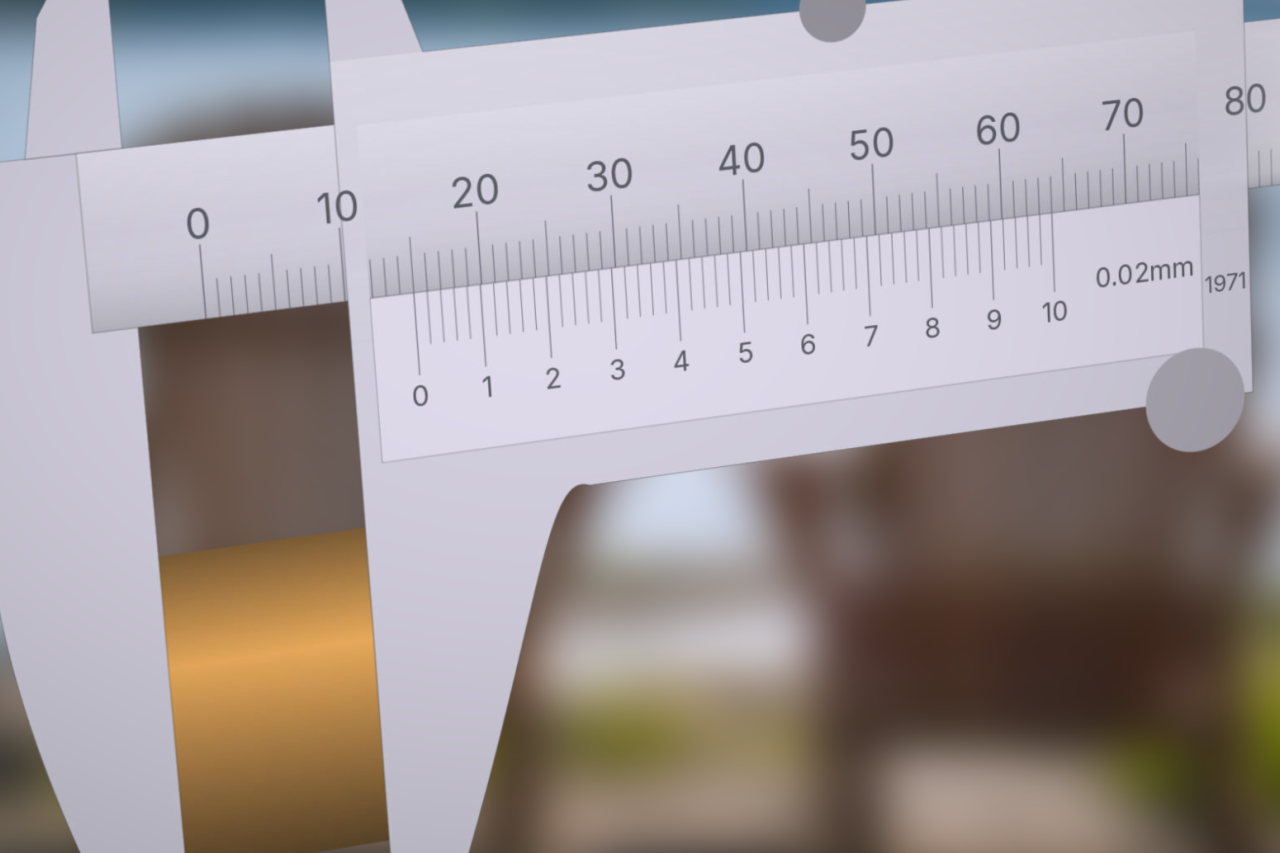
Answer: 15.0
